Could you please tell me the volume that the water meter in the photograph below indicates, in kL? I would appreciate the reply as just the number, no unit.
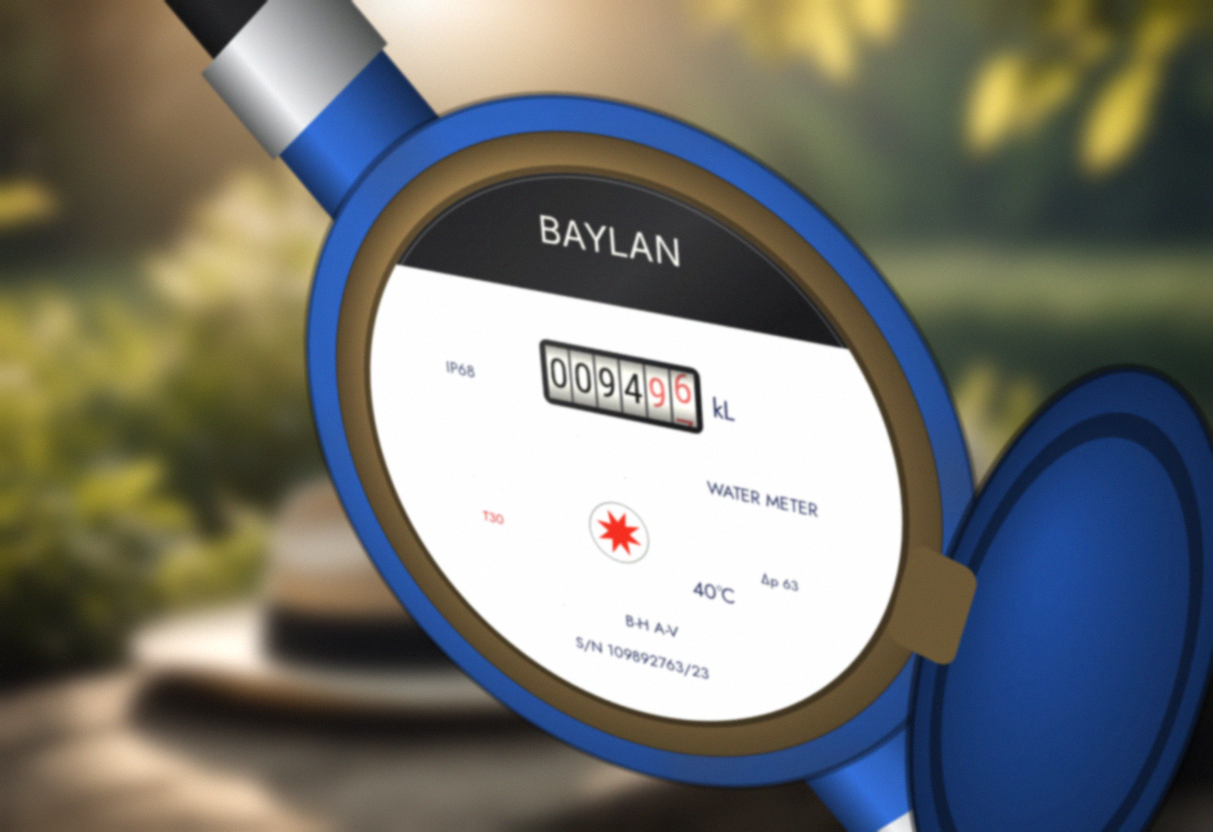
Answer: 94.96
